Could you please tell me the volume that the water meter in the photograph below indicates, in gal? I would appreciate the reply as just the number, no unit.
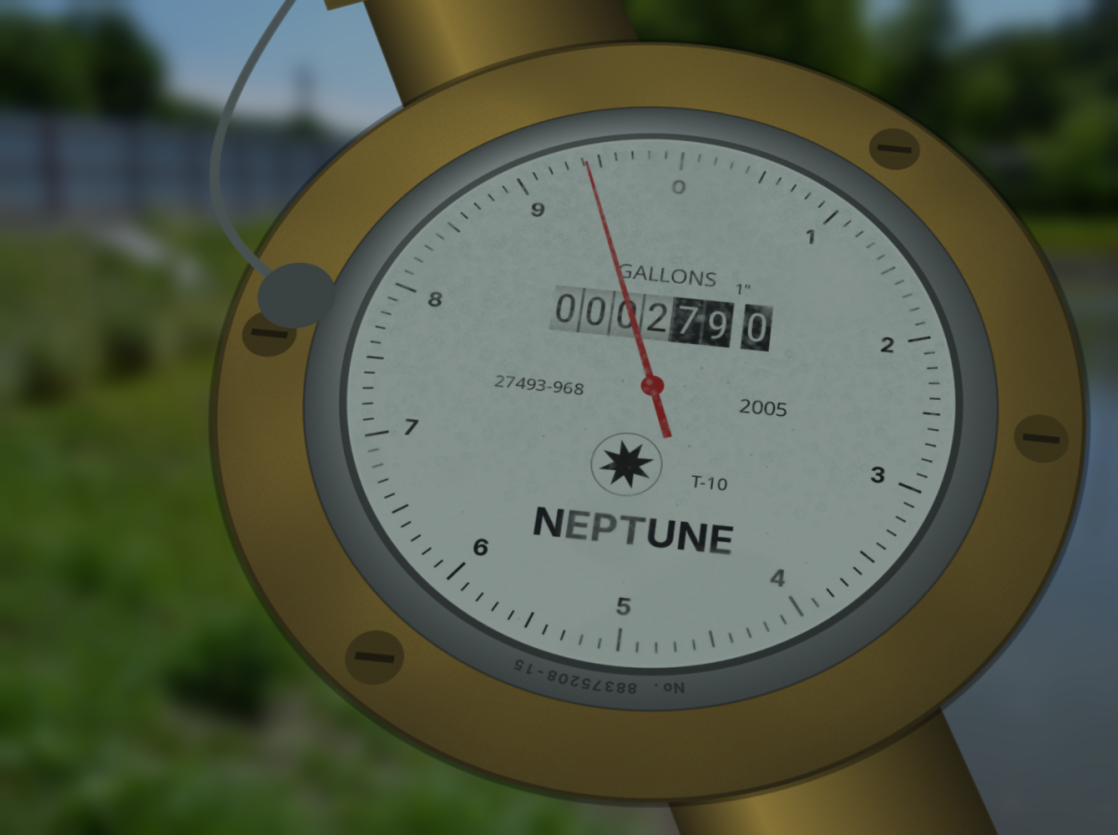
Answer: 2789.4
